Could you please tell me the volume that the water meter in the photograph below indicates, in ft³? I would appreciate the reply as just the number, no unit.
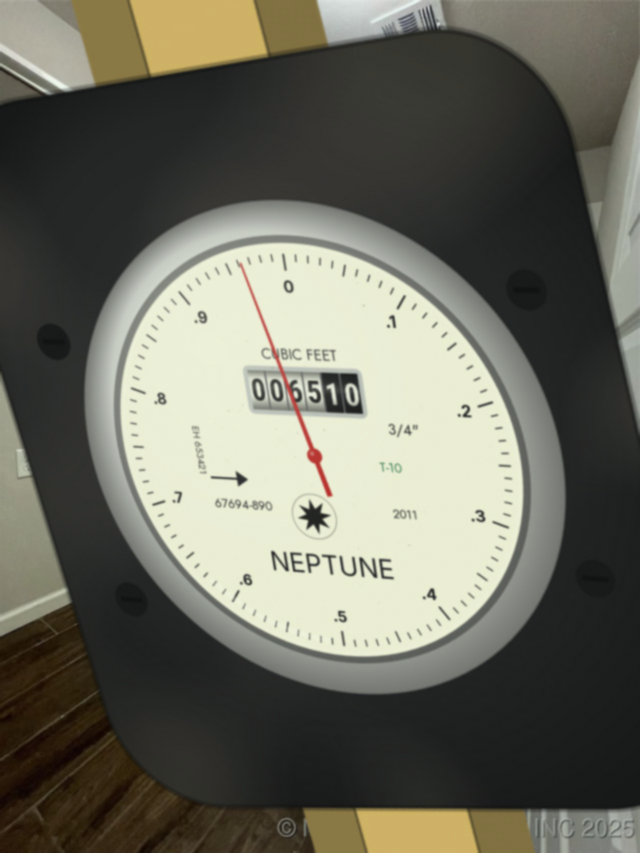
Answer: 6509.96
